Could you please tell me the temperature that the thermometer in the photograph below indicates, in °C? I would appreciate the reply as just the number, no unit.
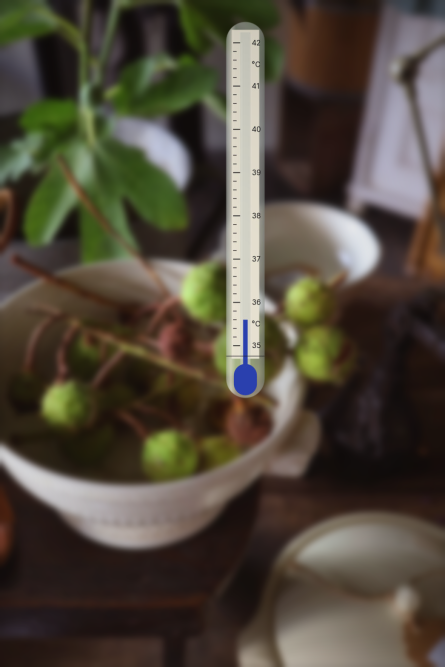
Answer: 35.6
